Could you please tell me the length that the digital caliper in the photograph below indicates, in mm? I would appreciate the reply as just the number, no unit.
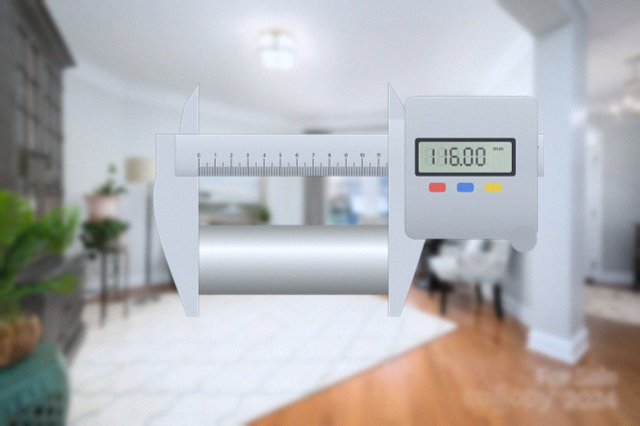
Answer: 116.00
